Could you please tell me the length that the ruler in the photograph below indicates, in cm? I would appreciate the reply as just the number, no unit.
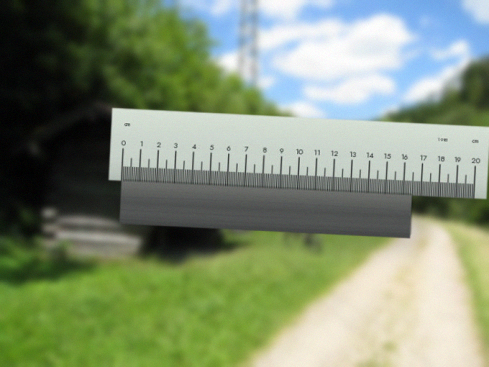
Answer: 16.5
